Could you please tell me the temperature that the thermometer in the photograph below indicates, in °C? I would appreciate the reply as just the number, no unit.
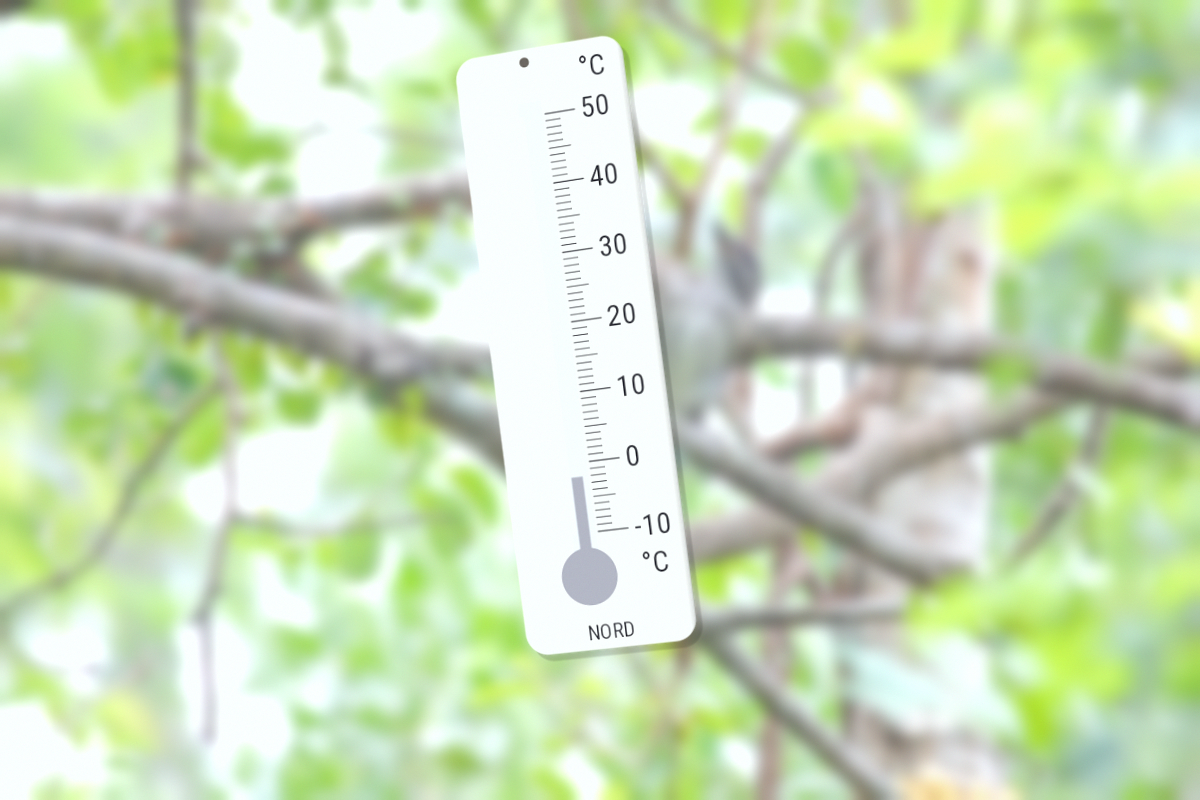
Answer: -2
